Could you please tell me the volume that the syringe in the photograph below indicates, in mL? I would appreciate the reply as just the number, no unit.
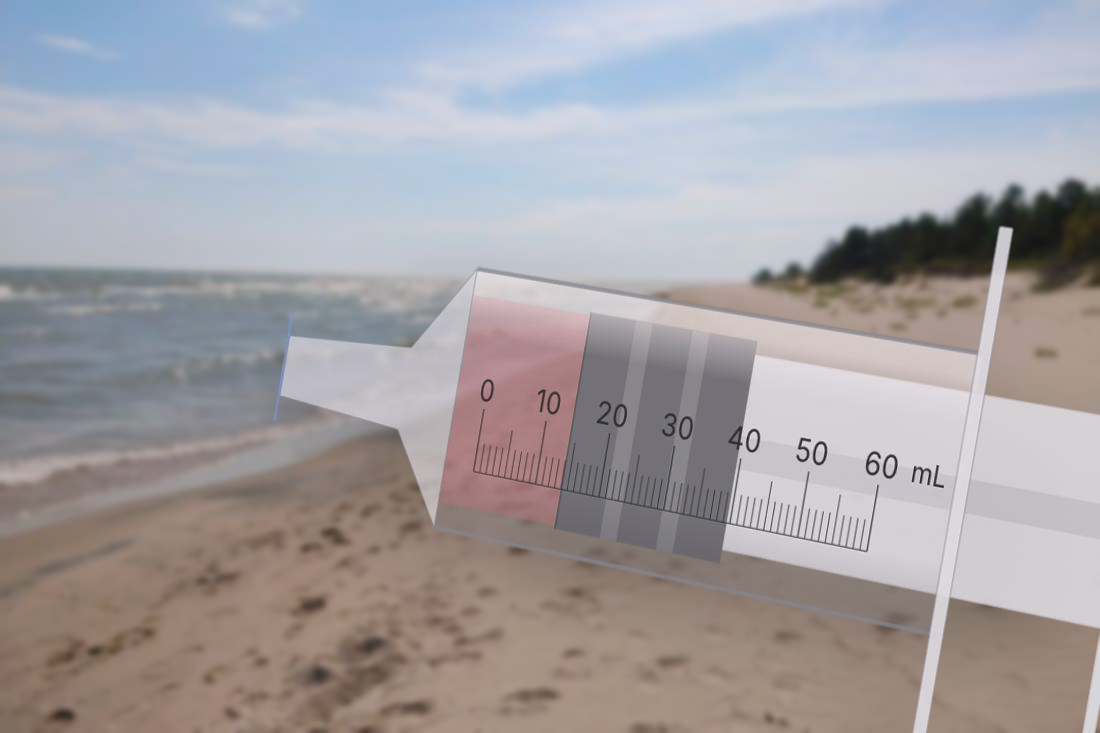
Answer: 14
